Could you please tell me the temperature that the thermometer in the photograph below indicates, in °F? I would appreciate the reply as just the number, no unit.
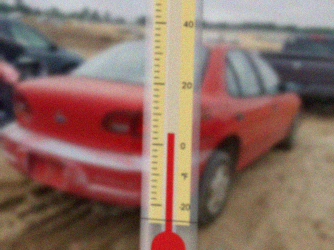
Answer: 4
